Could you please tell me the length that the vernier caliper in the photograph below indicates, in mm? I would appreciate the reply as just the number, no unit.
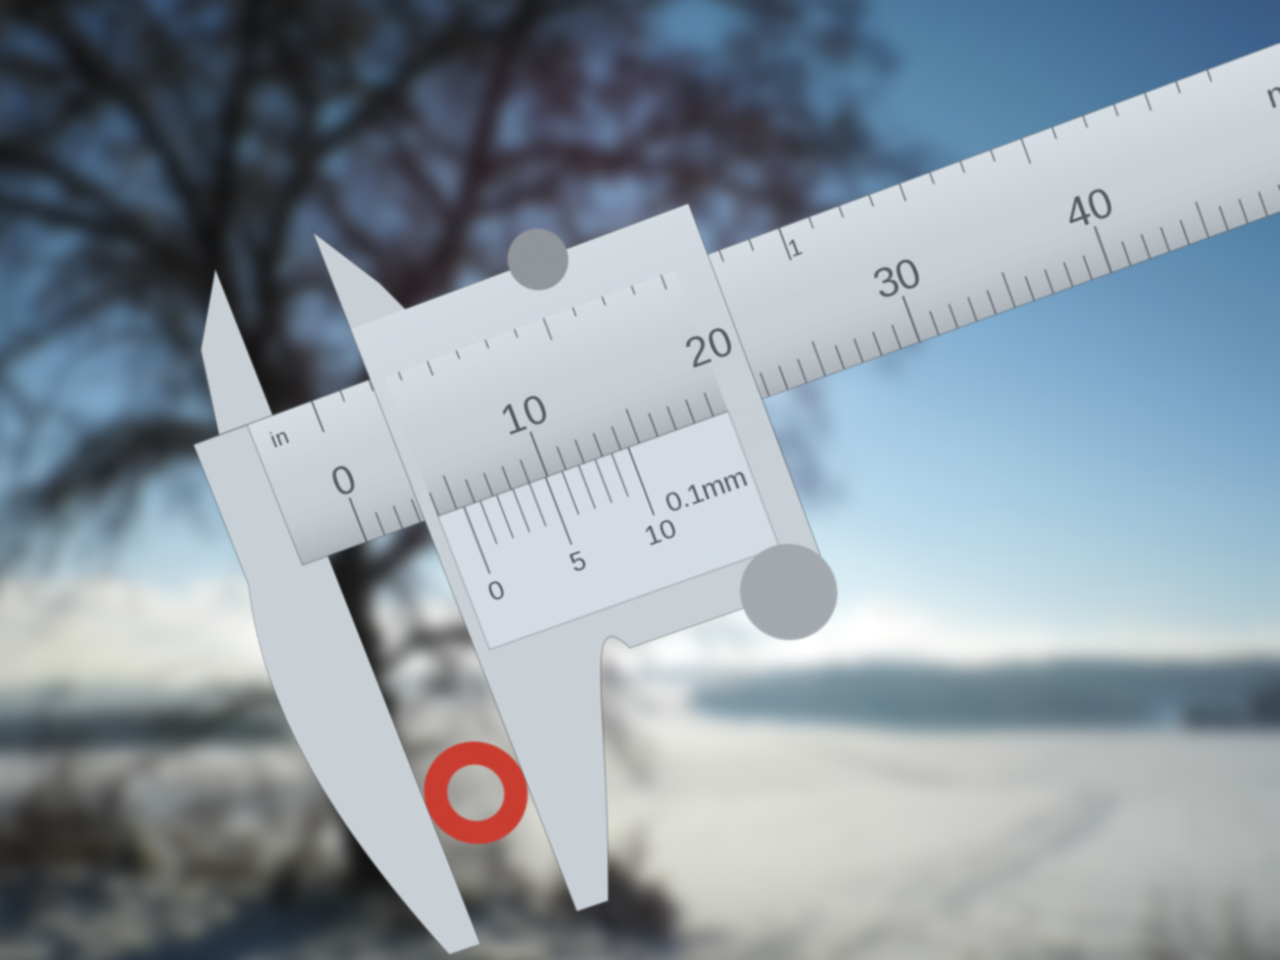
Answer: 5.4
